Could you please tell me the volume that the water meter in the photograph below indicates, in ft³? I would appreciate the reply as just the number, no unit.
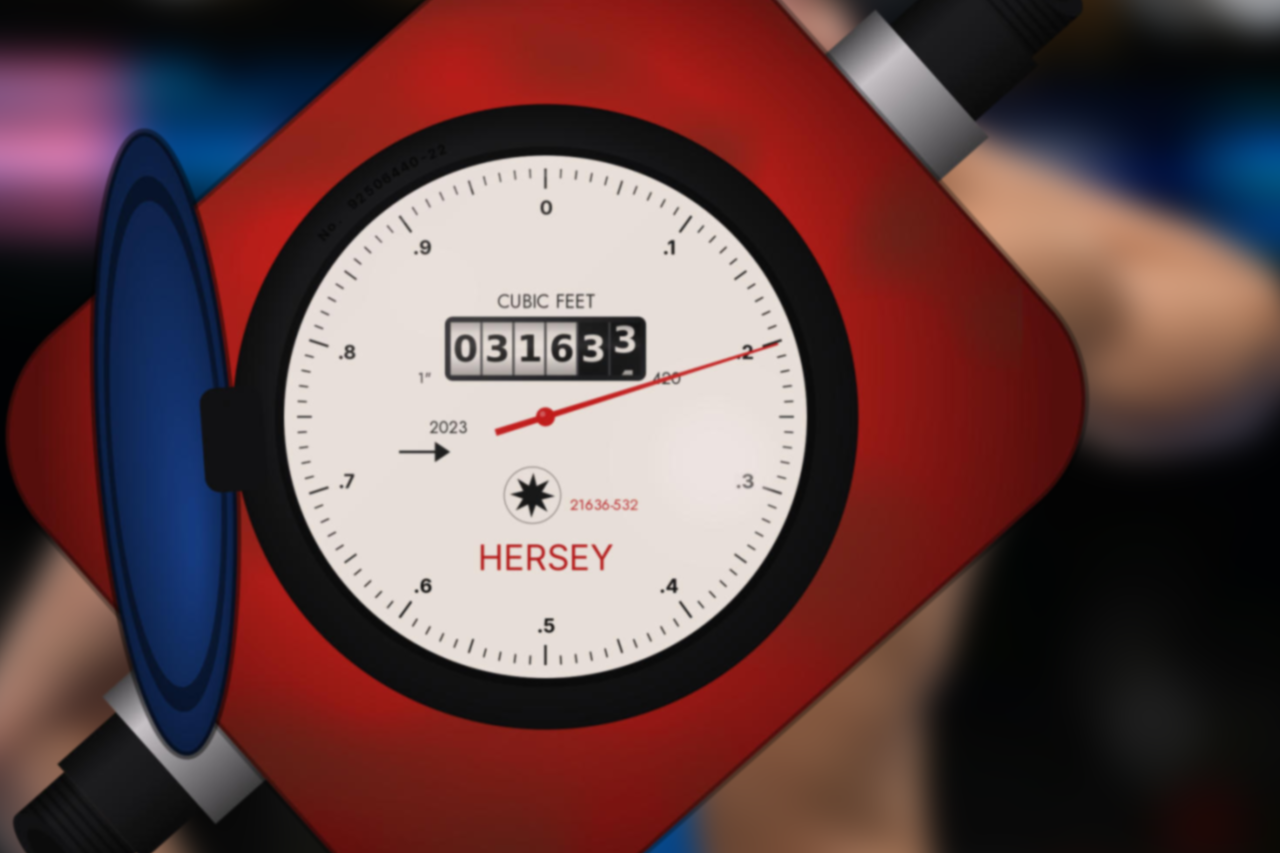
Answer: 31633.20
